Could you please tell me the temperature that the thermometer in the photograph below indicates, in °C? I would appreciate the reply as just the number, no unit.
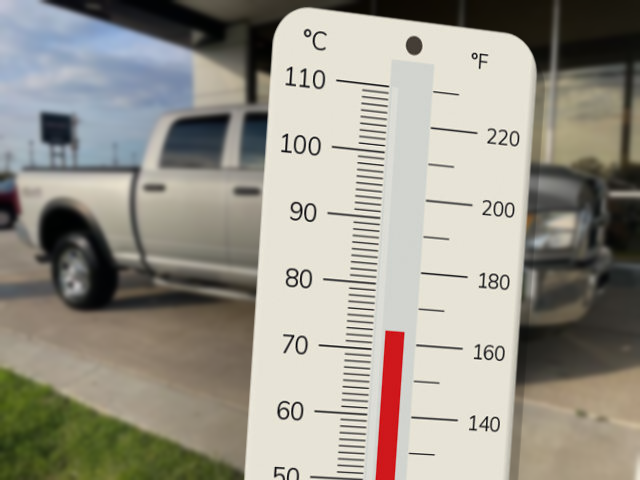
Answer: 73
